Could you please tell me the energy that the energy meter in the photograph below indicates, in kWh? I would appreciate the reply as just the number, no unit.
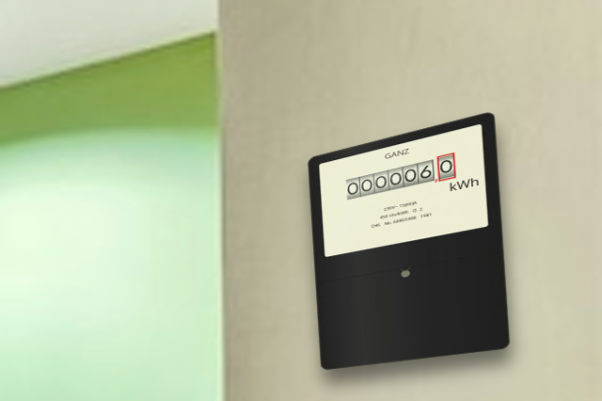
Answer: 6.0
